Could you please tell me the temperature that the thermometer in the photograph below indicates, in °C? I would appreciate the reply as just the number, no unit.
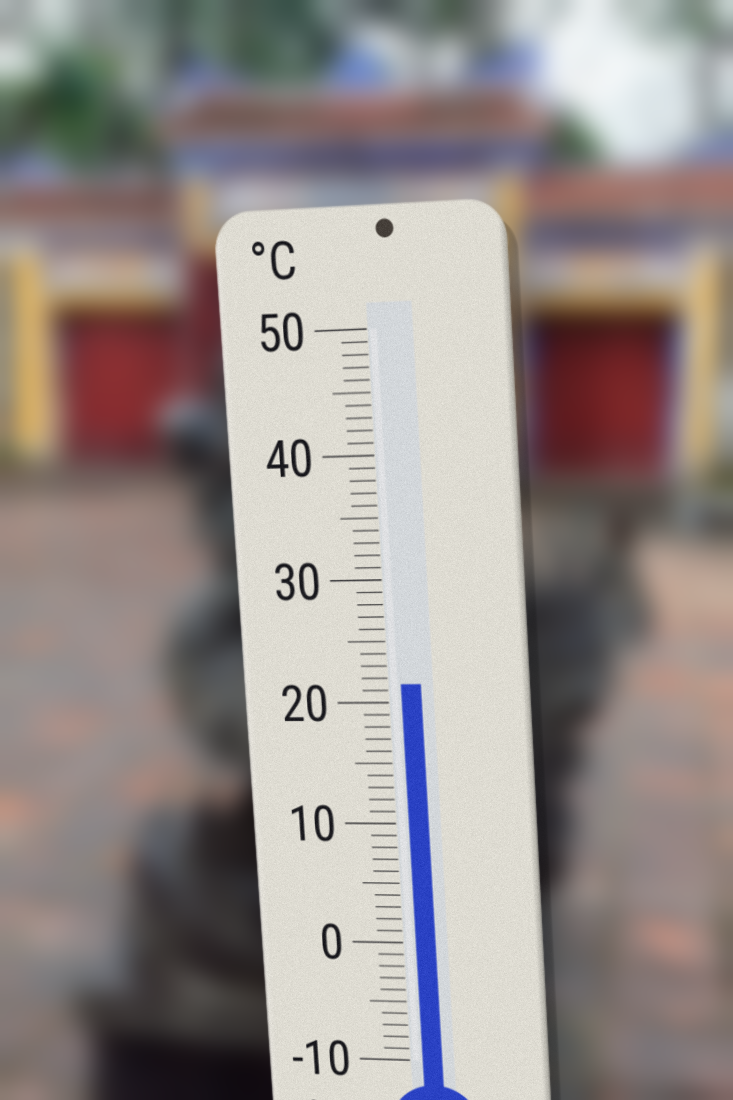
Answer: 21.5
